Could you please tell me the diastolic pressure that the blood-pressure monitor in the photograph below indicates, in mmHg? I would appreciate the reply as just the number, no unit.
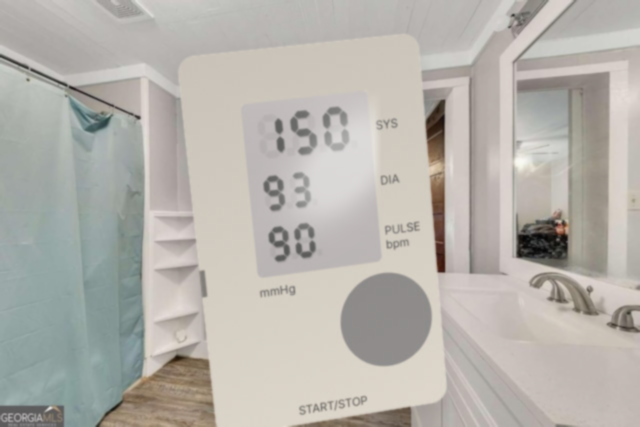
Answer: 93
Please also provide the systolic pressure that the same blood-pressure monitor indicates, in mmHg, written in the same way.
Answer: 150
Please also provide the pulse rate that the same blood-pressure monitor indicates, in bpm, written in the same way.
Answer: 90
